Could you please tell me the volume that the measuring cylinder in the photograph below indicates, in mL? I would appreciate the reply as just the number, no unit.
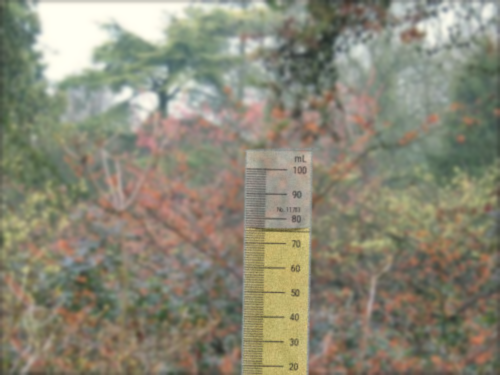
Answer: 75
